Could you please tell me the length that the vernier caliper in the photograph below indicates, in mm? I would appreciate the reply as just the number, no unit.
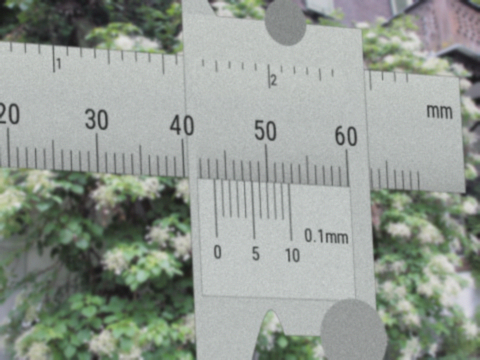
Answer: 43.6
